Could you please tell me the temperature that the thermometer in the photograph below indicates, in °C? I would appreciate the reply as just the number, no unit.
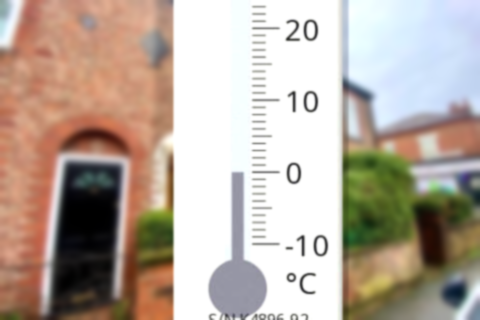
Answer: 0
